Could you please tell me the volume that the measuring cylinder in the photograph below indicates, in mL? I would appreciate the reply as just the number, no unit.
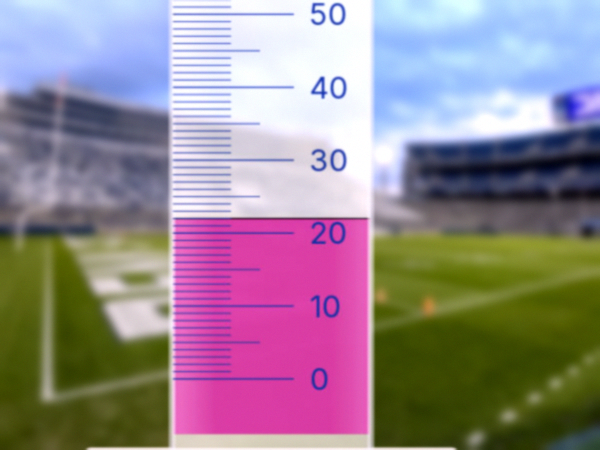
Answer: 22
